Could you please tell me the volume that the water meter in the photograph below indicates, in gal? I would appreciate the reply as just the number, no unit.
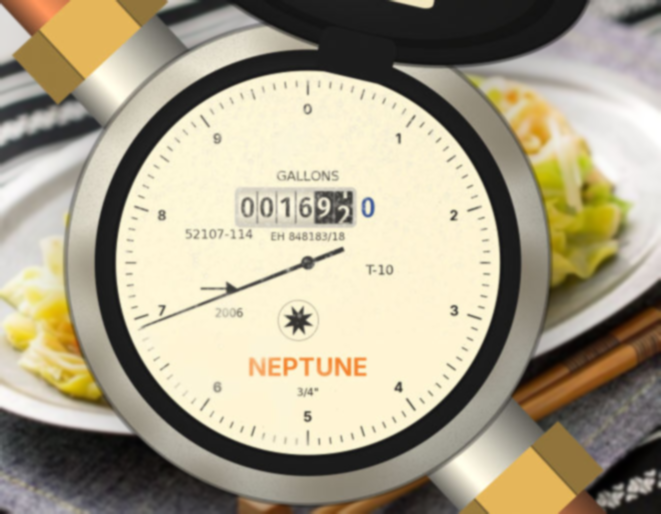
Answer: 16916.9
